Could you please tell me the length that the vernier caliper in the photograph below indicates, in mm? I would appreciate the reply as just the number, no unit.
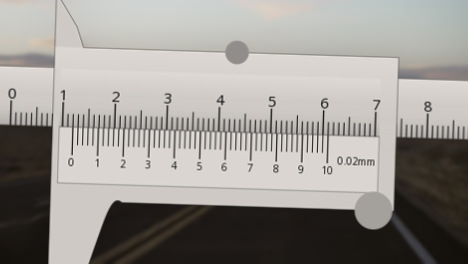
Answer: 12.0
